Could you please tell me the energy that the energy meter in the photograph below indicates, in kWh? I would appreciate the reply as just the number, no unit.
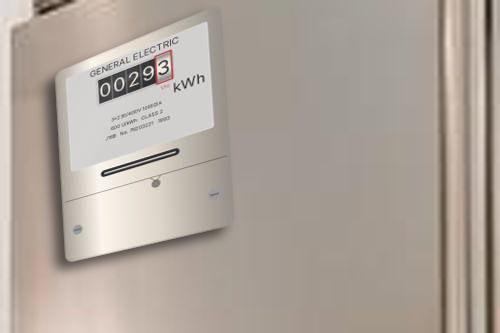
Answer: 29.3
